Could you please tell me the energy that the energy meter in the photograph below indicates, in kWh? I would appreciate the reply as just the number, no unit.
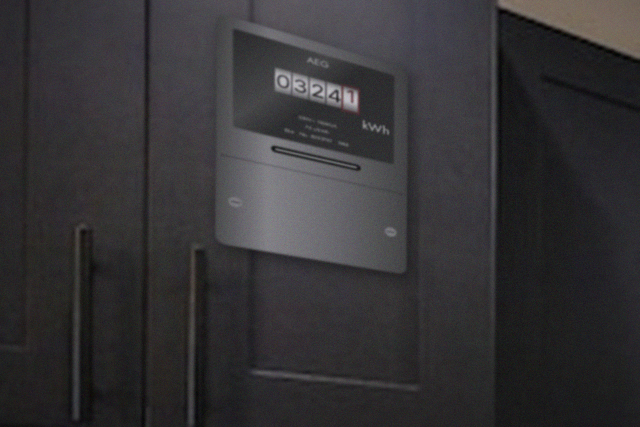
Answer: 324.1
